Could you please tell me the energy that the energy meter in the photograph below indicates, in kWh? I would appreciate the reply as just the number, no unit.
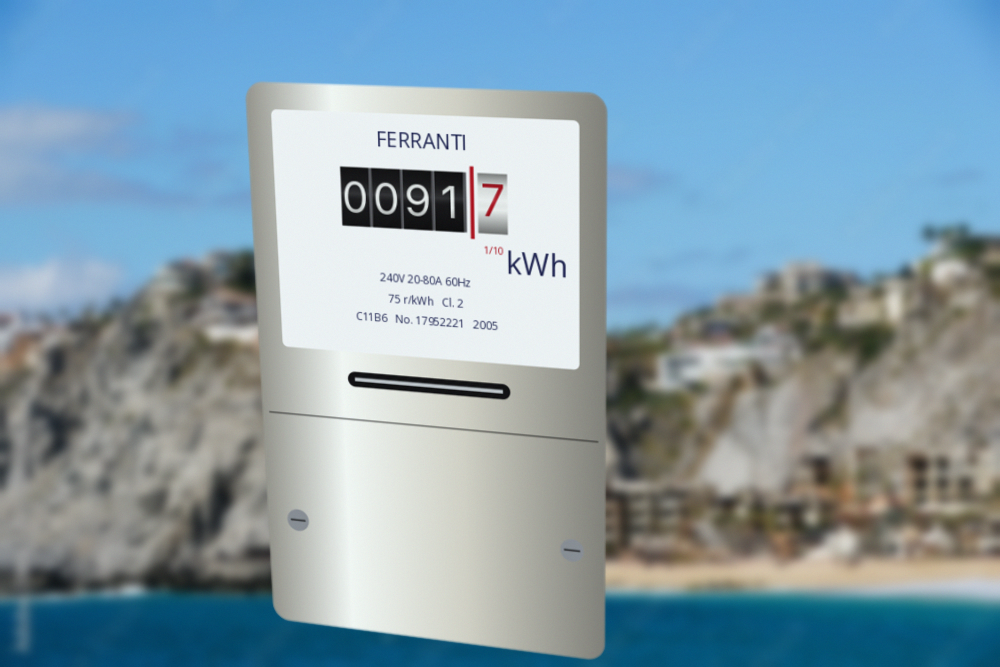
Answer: 91.7
